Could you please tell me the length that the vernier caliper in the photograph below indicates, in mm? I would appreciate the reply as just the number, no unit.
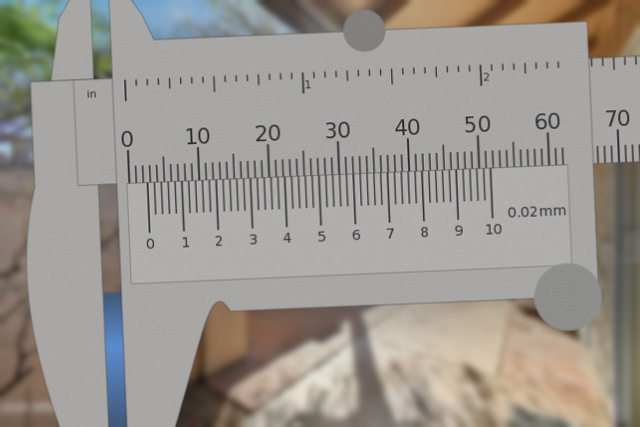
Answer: 2.6
